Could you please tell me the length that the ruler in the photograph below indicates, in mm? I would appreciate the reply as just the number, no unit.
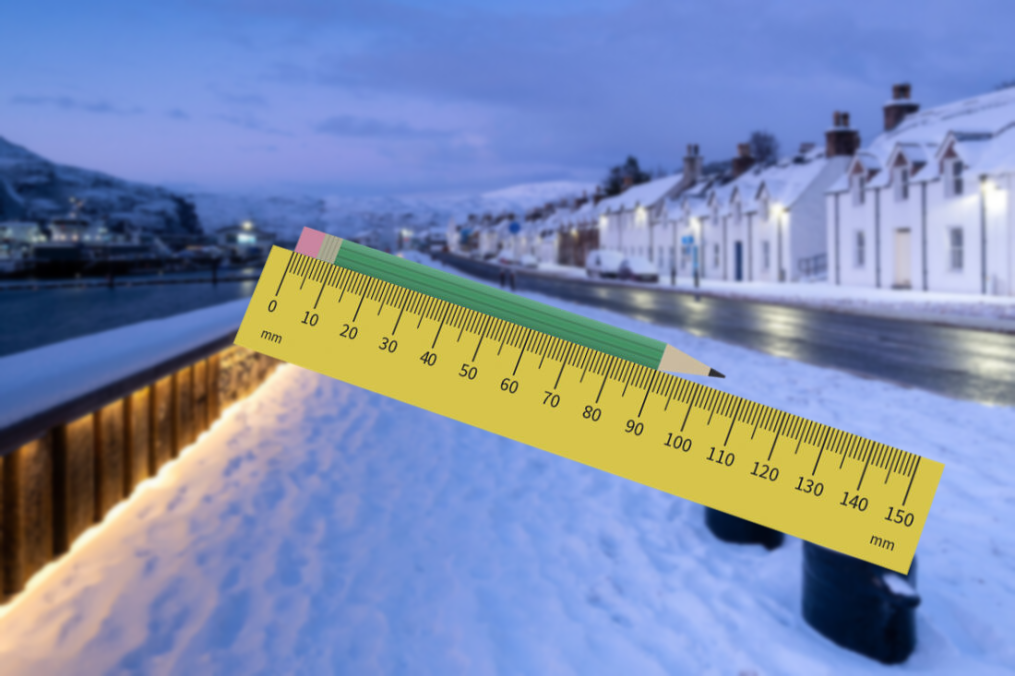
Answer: 105
